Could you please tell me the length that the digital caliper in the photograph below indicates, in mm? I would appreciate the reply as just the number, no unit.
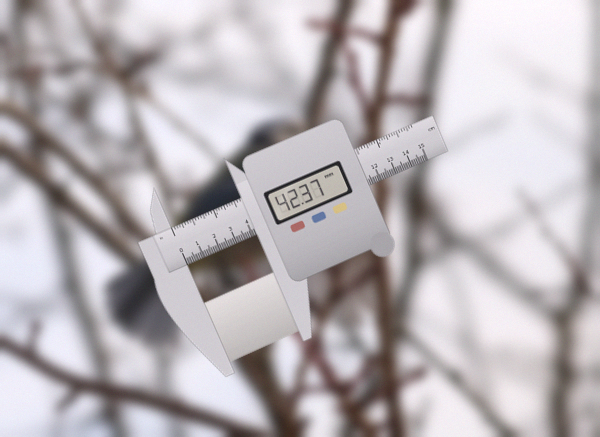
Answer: 42.37
